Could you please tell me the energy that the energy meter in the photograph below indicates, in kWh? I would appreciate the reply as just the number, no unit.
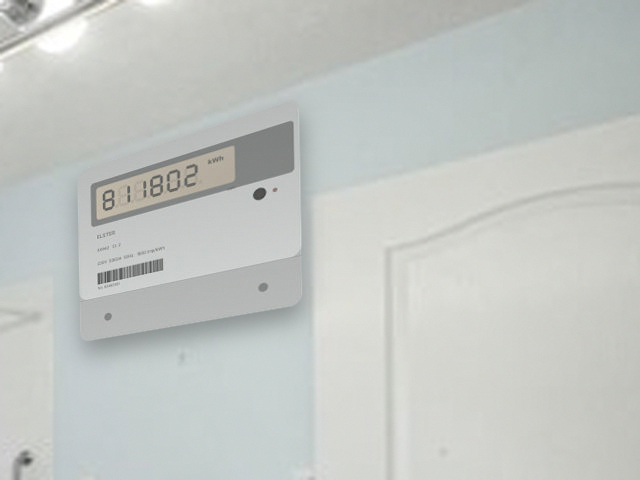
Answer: 811802
